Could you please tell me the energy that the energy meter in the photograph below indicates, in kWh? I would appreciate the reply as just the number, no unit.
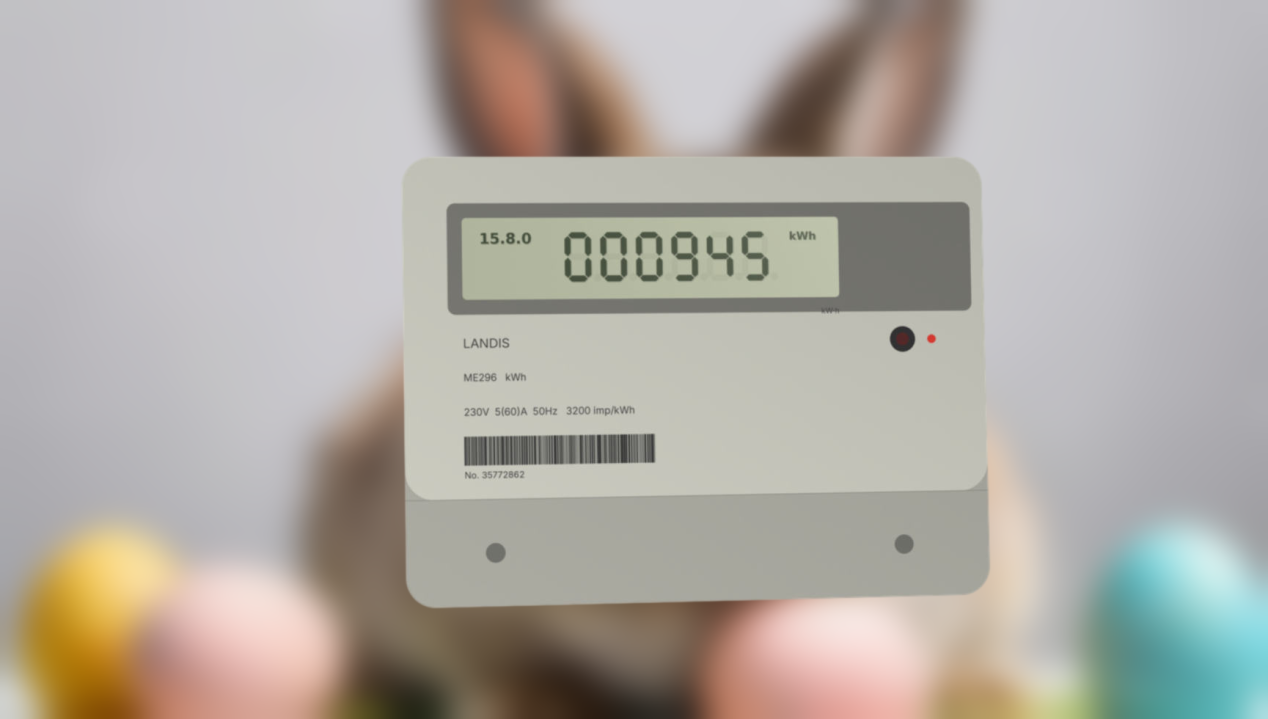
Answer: 945
